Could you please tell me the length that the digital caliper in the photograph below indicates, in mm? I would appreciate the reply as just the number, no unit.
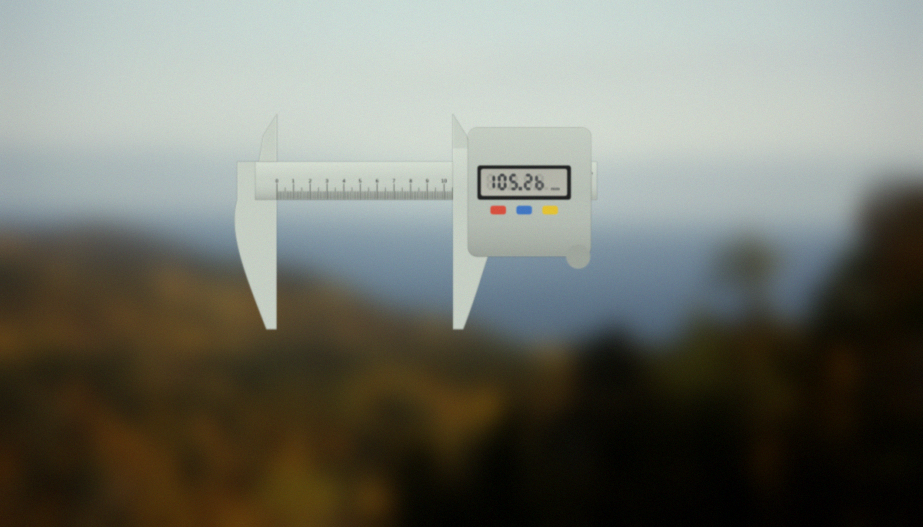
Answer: 105.26
